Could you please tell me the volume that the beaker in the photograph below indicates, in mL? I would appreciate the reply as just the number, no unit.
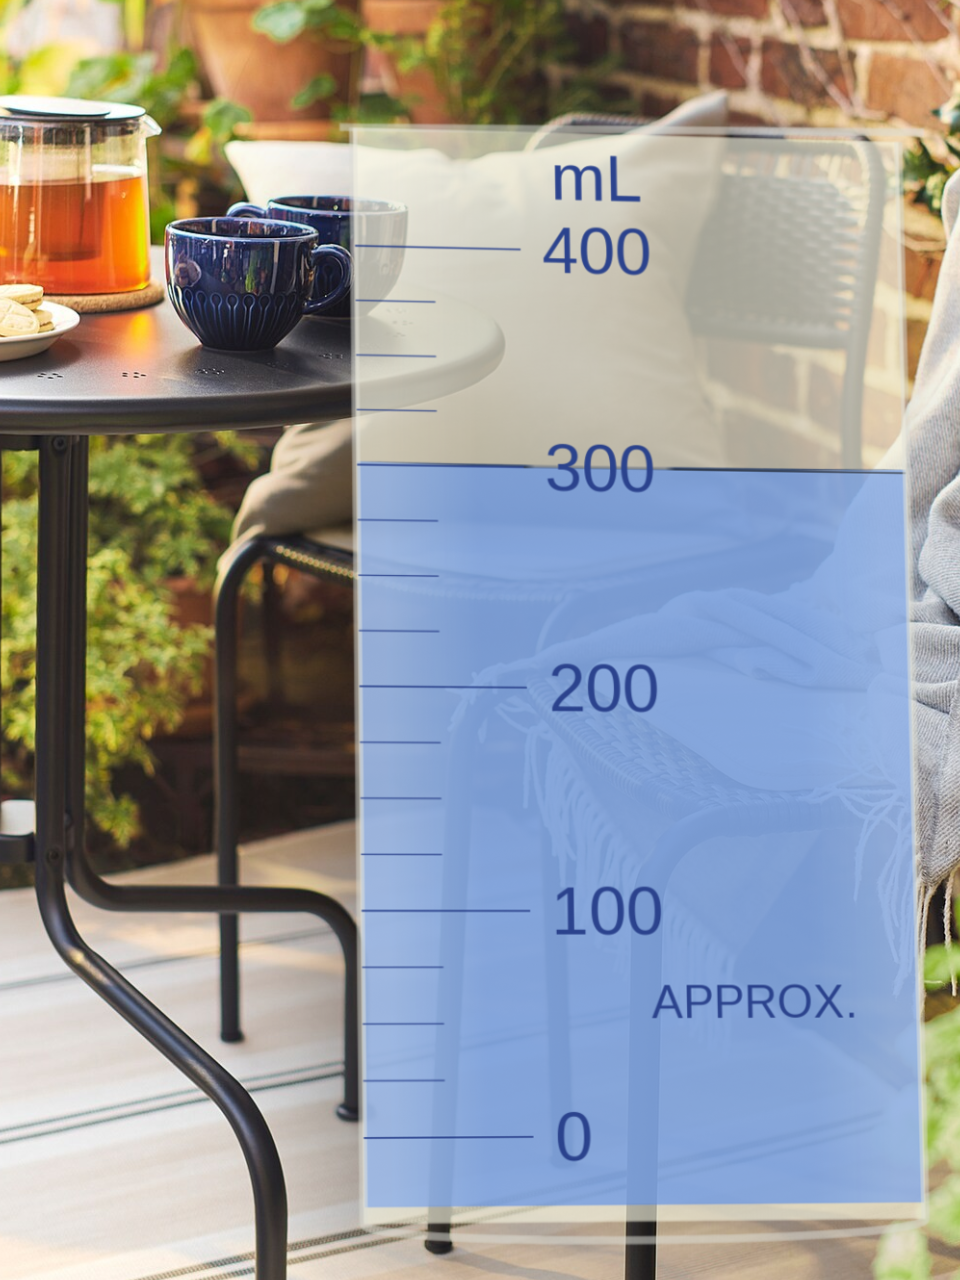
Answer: 300
